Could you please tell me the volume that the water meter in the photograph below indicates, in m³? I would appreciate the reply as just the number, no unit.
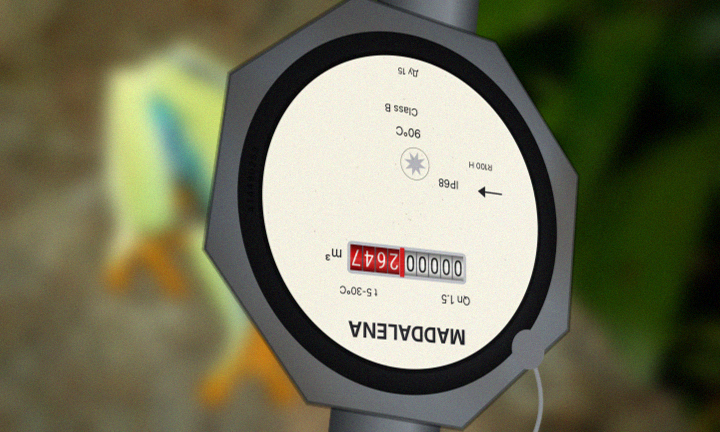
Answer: 0.2647
